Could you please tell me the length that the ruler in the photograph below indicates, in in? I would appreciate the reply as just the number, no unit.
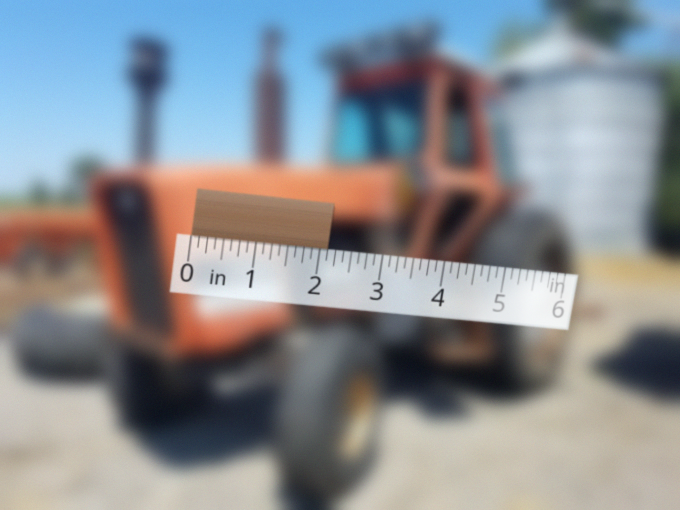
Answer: 2.125
